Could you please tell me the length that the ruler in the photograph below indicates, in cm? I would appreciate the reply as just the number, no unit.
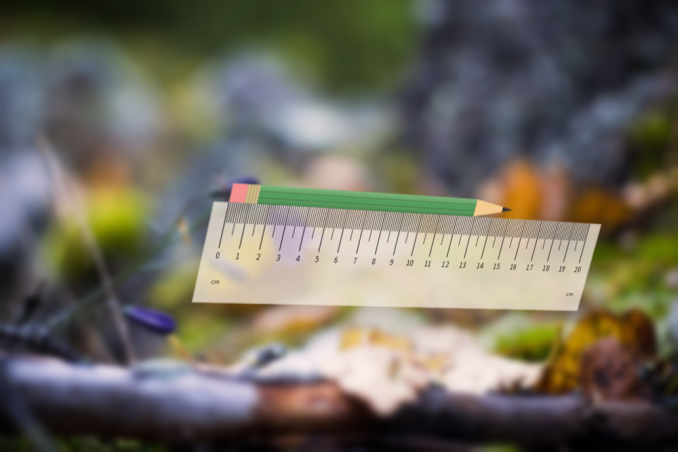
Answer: 15
